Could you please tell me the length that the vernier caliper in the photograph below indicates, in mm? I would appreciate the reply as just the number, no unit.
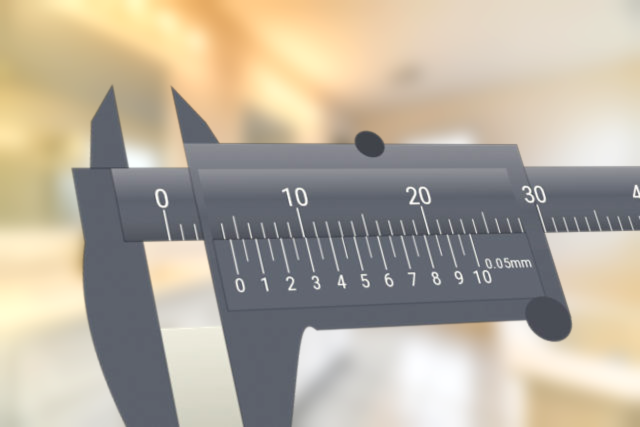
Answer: 4.4
